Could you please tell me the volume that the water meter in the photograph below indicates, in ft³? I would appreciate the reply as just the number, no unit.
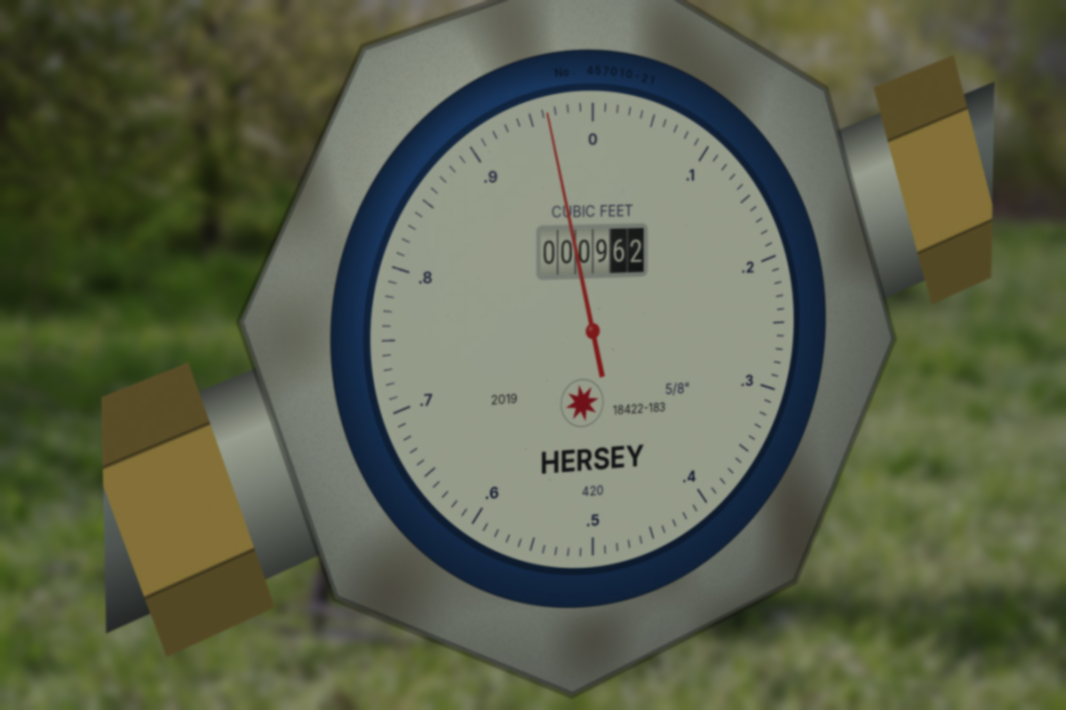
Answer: 961.96
